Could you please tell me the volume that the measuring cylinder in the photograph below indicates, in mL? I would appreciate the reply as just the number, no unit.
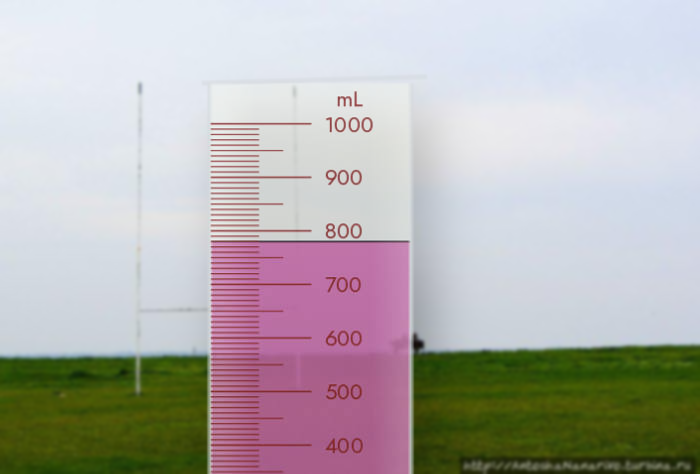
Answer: 780
